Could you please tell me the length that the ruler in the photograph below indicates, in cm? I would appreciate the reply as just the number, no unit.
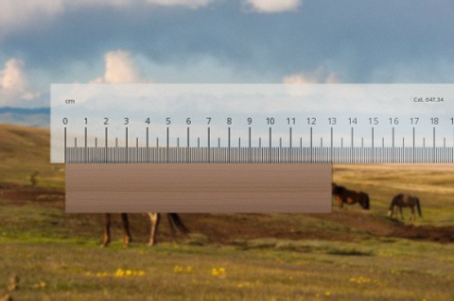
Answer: 13
